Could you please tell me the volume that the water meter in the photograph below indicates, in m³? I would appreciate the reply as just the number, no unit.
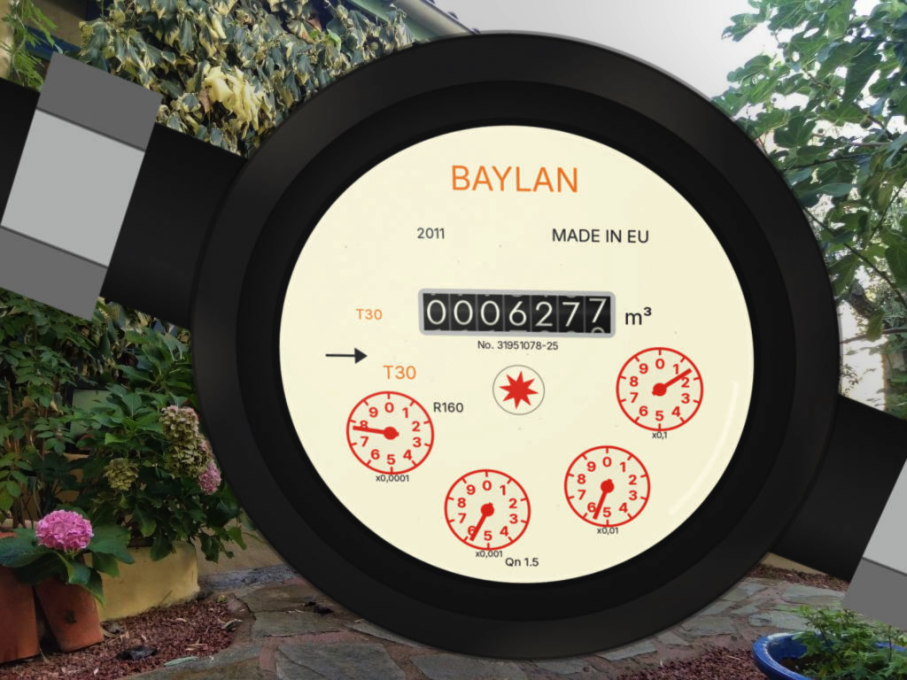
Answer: 6277.1557
